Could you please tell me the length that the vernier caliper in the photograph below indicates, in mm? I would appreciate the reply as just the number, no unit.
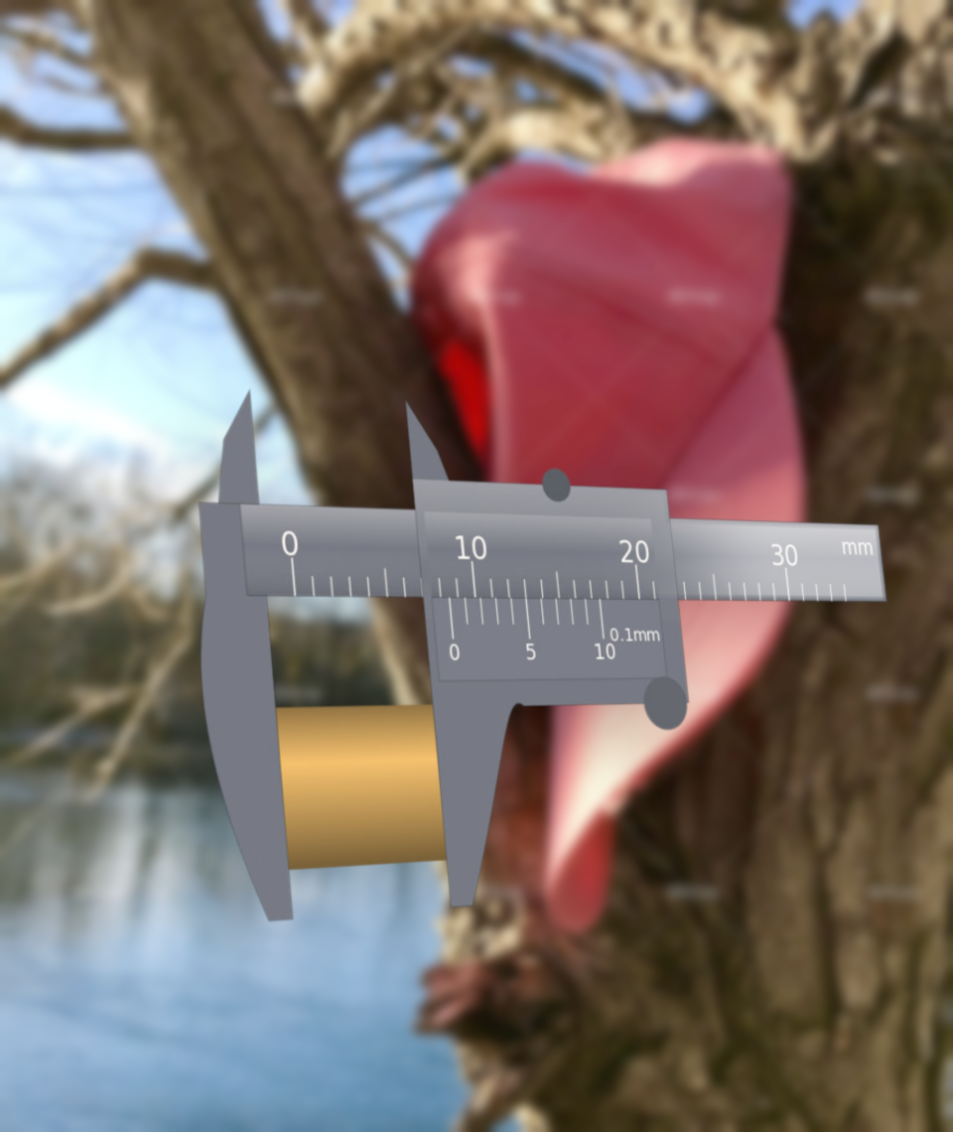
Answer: 8.5
